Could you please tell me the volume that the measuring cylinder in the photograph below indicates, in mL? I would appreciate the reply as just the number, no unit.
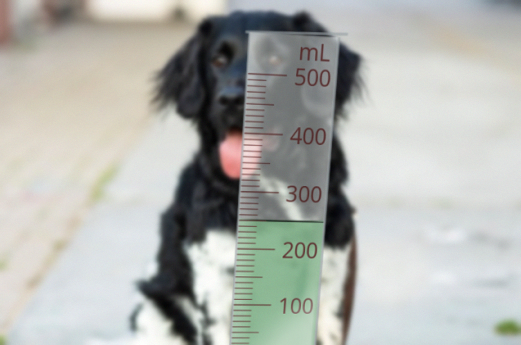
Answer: 250
